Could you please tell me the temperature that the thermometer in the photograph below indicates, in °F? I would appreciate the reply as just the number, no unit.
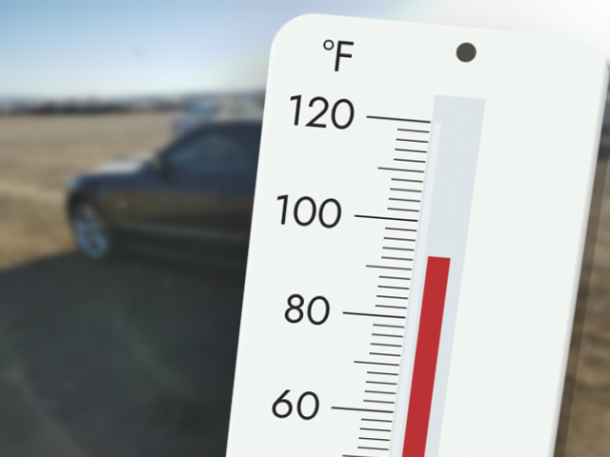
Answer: 93
